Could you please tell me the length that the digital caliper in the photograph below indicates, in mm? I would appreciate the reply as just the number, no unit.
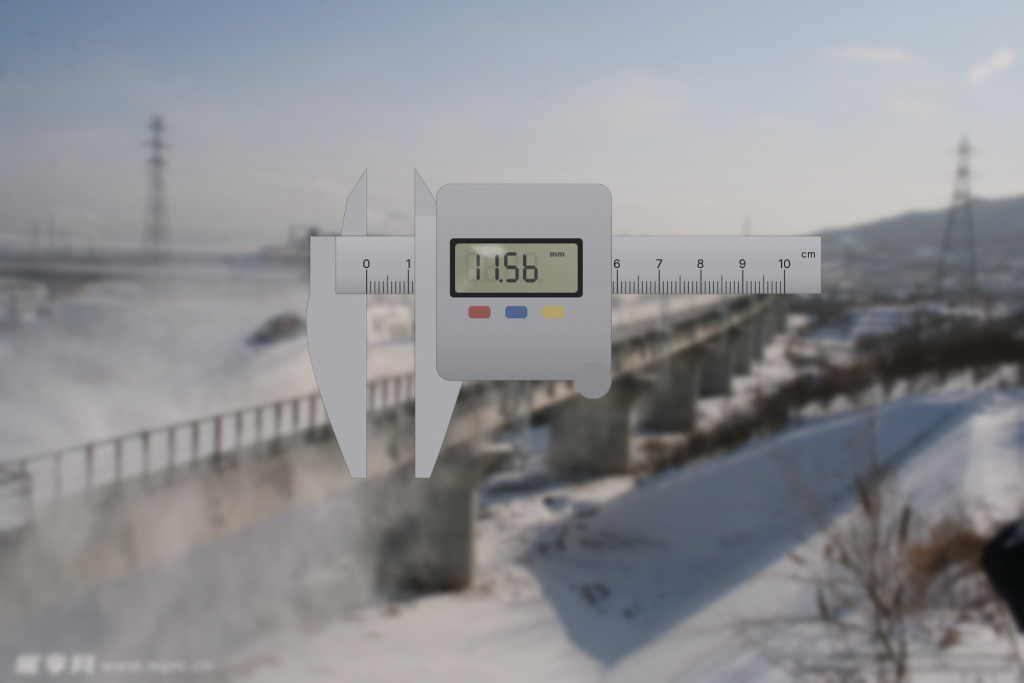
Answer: 11.56
